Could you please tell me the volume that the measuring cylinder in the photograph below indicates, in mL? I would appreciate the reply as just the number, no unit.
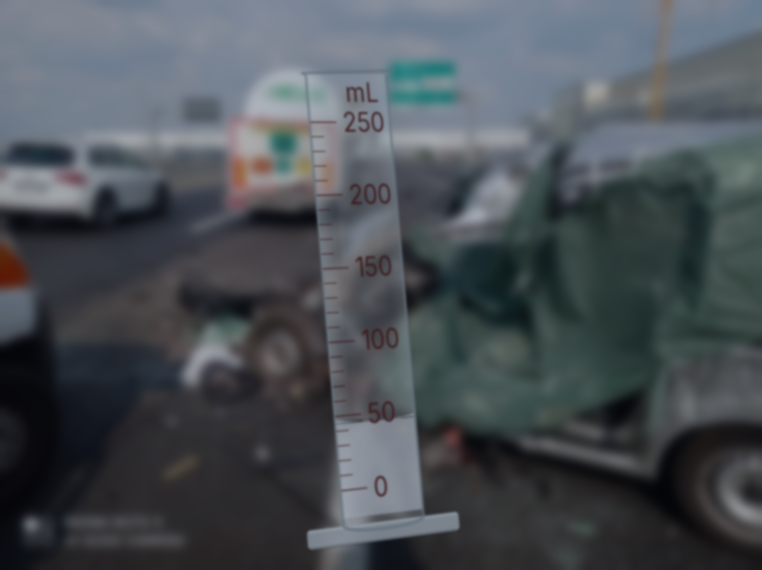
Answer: 45
